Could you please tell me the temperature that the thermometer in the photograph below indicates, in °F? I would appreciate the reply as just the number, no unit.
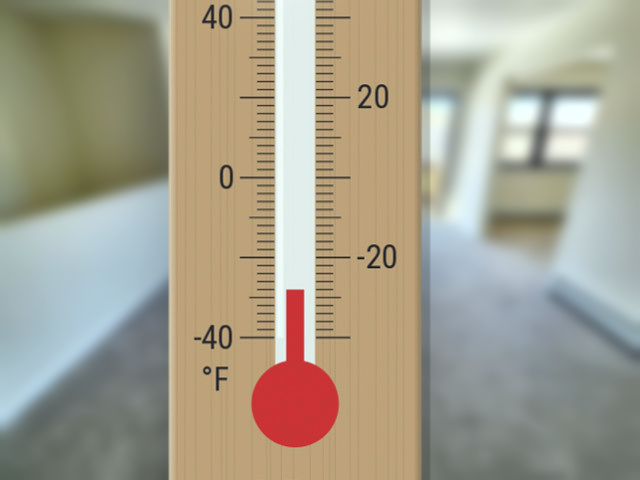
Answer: -28
